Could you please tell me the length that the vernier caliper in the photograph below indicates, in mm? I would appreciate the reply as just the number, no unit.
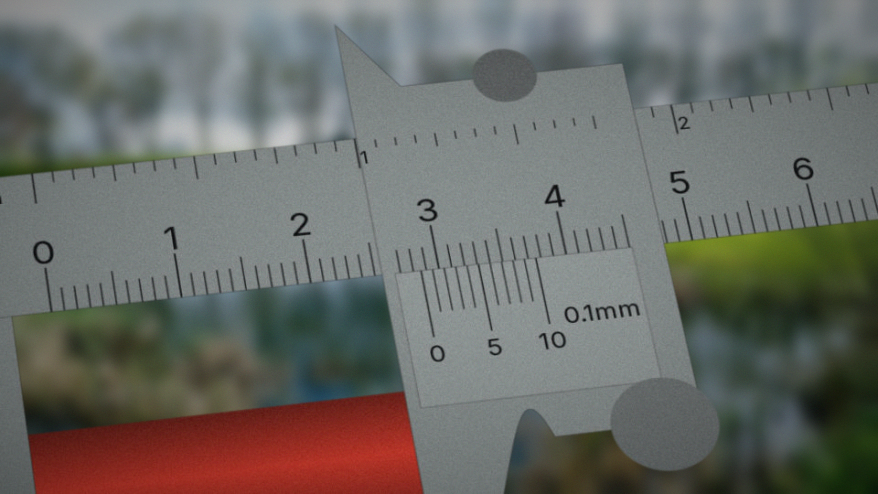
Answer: 28.6
